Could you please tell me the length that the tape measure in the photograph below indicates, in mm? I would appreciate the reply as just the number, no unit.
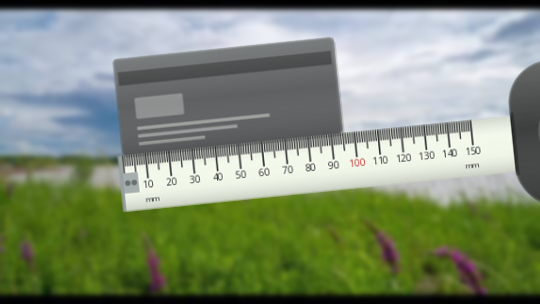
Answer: 95
